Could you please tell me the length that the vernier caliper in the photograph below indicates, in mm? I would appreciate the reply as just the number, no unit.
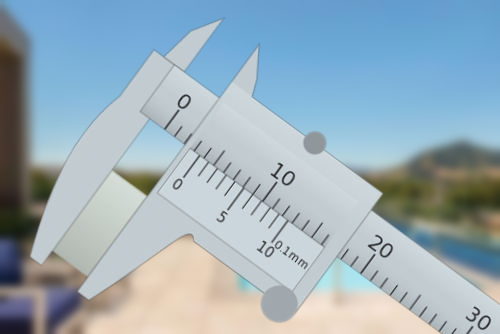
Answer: 3.6
